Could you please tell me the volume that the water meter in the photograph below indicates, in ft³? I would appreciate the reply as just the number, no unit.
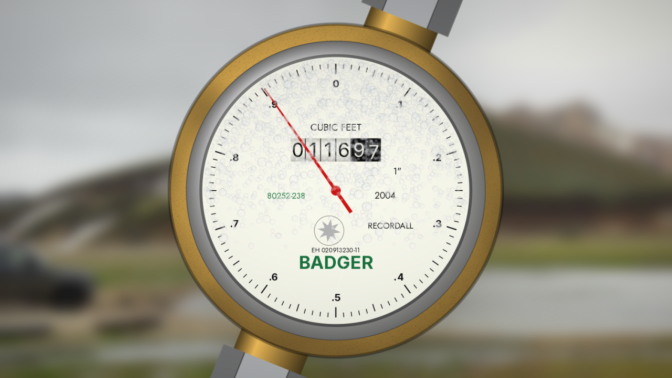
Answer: 11696.90
